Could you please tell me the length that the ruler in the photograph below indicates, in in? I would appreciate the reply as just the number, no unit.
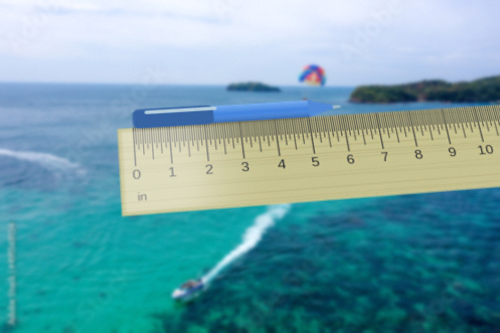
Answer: 6
